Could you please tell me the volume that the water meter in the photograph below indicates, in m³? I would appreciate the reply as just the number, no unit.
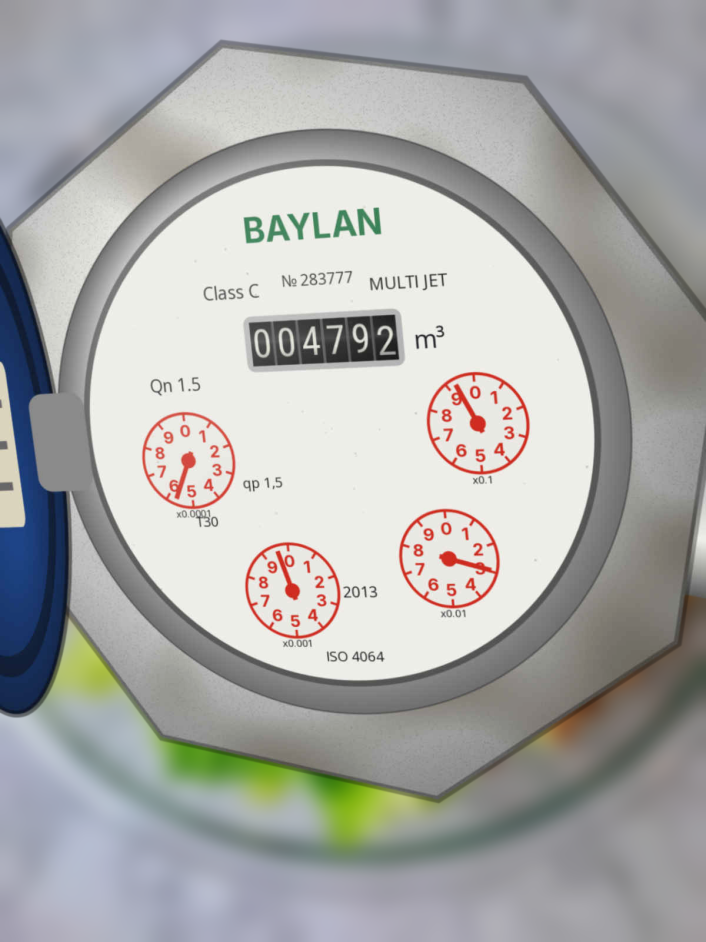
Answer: 4791.9295
